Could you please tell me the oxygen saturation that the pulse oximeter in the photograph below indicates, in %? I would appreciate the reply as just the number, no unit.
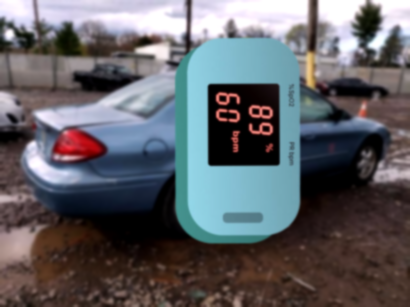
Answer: 89
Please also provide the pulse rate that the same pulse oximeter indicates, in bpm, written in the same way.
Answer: 60
